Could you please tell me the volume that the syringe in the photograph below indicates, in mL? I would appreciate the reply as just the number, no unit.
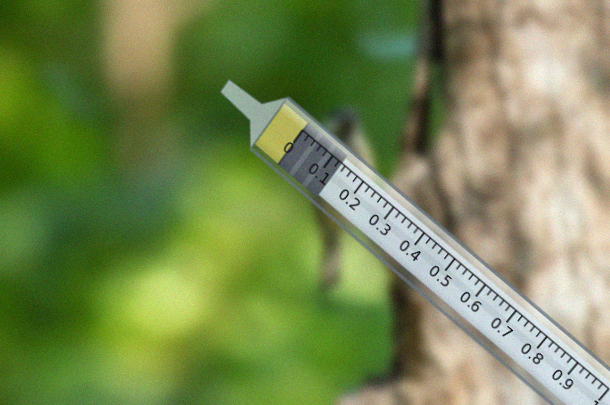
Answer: 0
